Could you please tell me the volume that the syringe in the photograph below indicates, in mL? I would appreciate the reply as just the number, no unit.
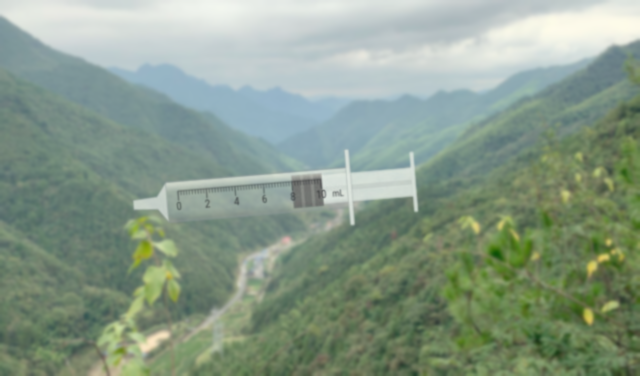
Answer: 8
